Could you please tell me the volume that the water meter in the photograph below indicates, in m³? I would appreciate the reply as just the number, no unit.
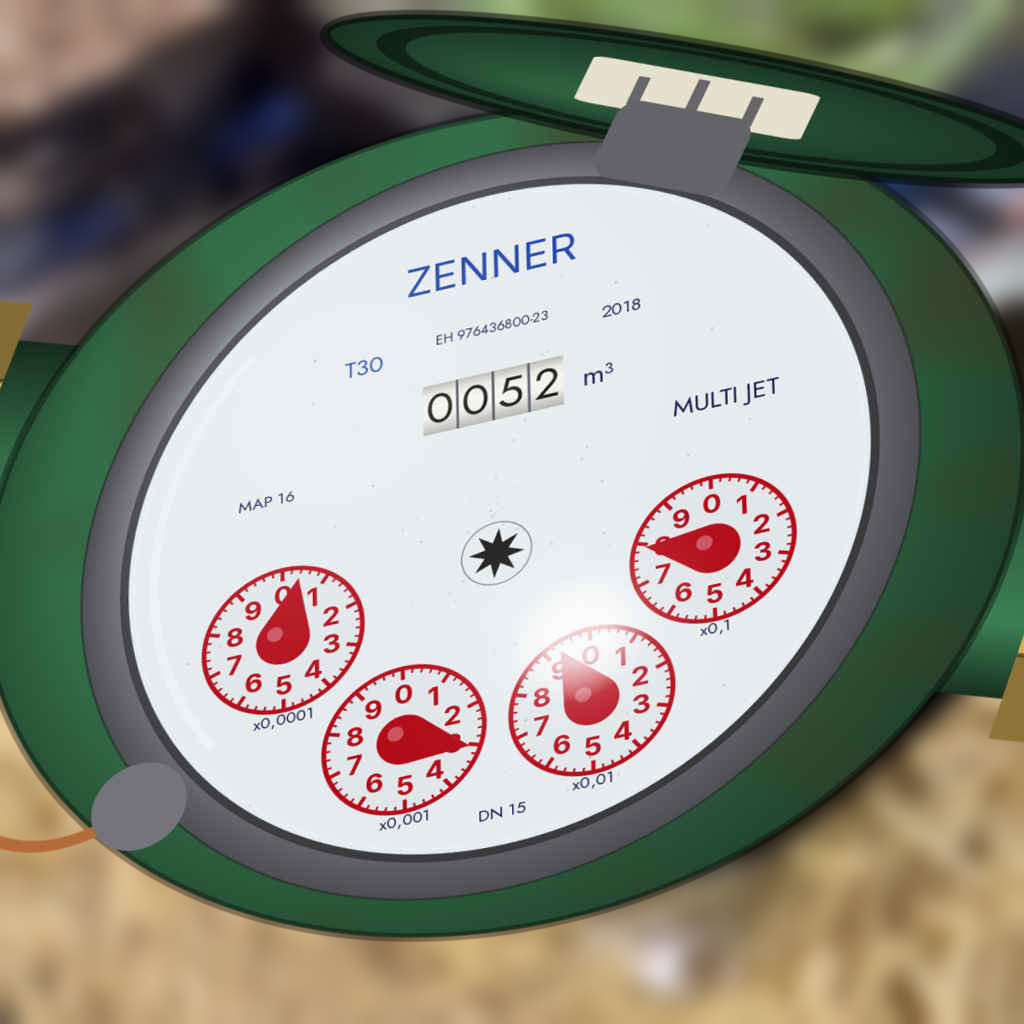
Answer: 52.7930
